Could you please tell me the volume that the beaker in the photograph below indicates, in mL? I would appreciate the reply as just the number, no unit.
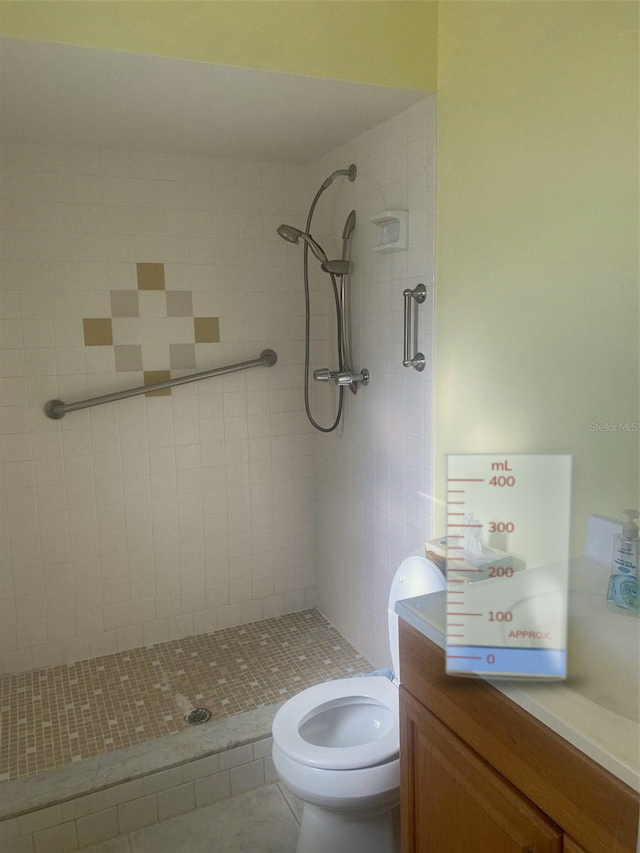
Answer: 25
